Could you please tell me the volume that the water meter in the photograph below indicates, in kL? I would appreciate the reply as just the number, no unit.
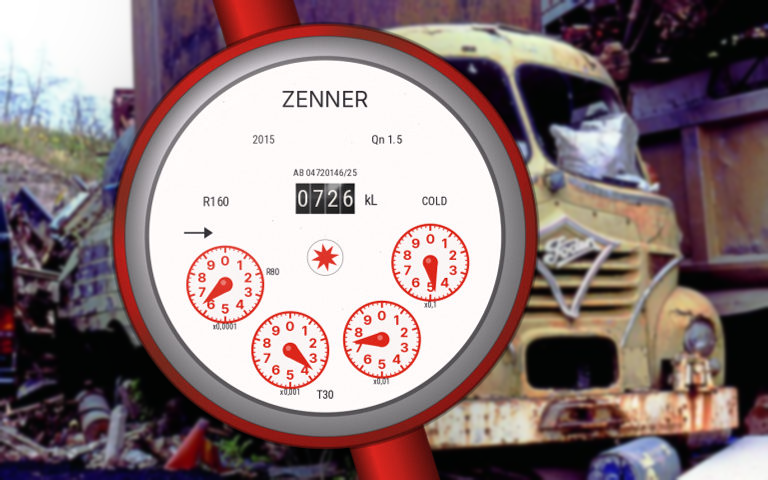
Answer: 726.4736
